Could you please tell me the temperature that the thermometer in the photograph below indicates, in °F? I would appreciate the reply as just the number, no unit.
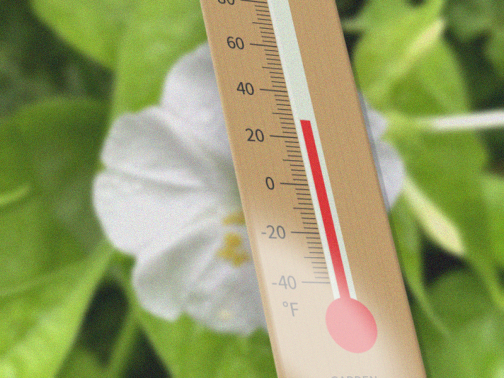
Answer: 28
